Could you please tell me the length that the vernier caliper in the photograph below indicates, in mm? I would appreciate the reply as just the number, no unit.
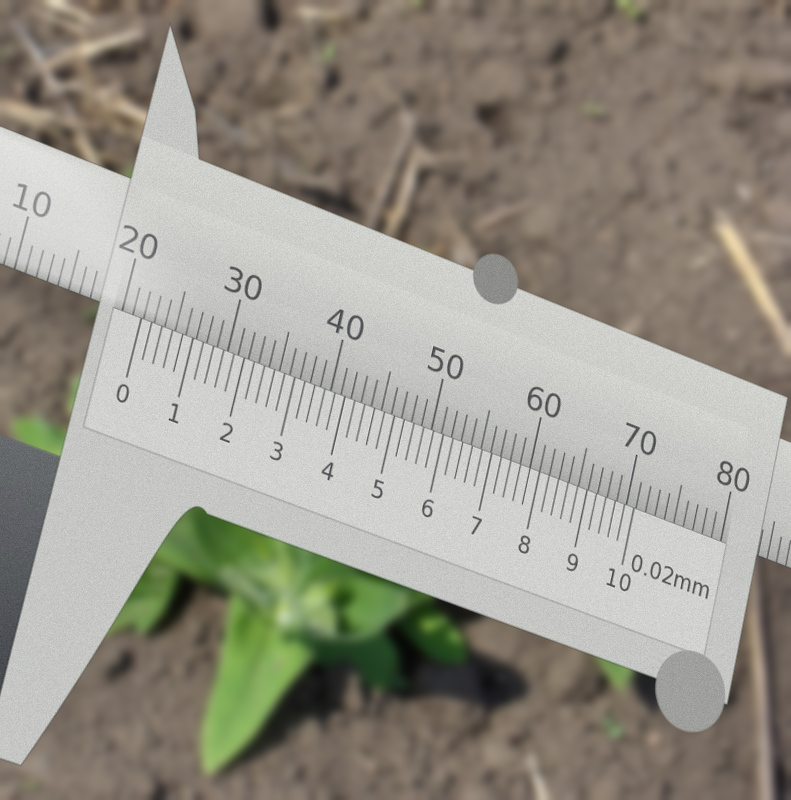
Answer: 21.8
